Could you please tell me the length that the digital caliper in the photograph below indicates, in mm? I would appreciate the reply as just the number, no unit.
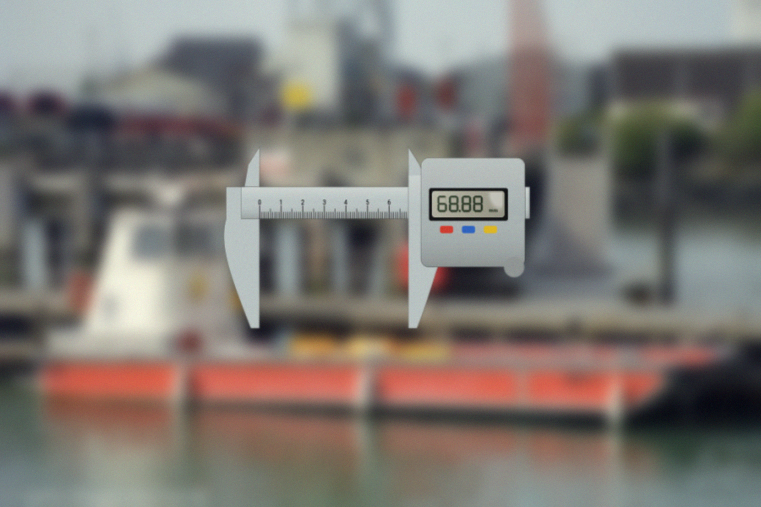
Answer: 68.88
